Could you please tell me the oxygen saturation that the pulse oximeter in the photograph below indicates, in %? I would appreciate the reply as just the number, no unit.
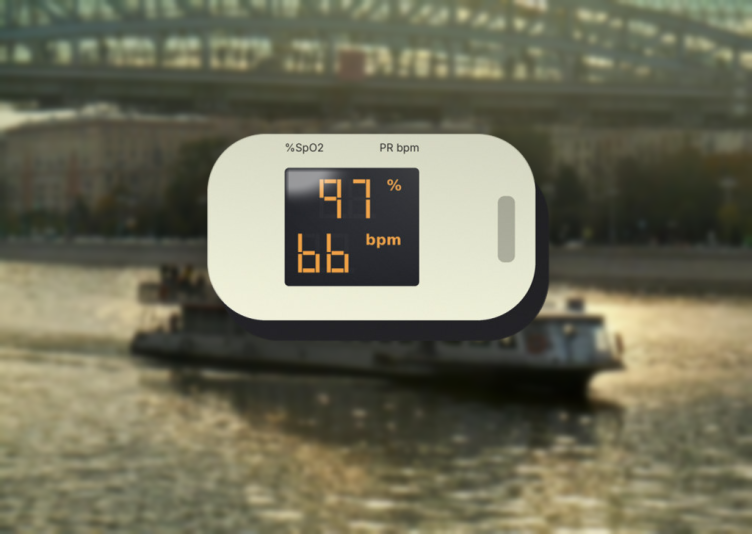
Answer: 97
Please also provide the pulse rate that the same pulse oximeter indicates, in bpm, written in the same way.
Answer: 66
